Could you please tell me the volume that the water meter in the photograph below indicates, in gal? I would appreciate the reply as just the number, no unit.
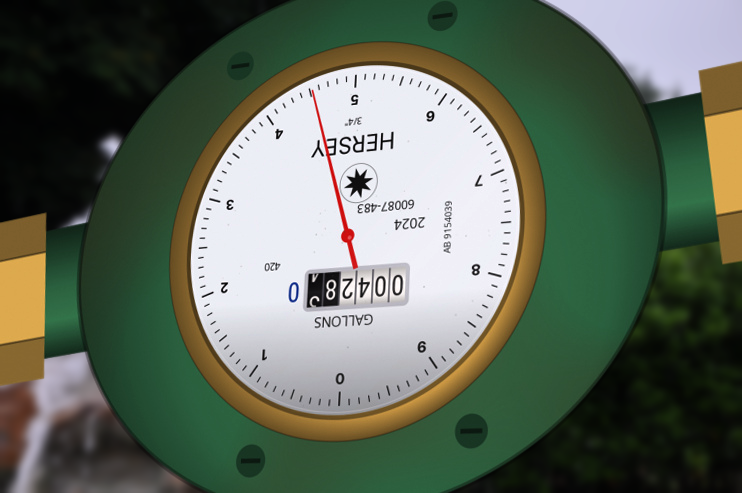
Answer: 42834.5
